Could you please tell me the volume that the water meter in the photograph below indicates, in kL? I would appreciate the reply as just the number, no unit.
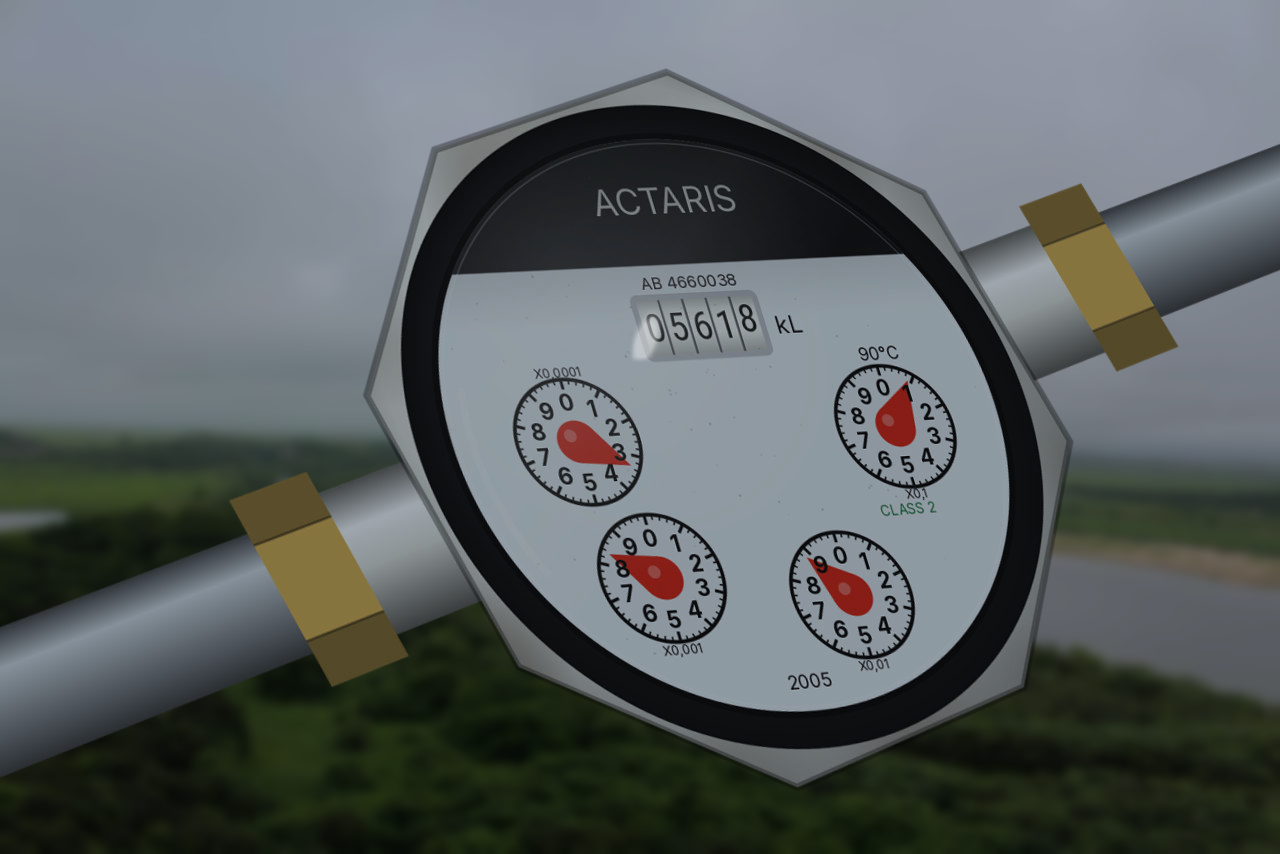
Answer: 5618.0883
